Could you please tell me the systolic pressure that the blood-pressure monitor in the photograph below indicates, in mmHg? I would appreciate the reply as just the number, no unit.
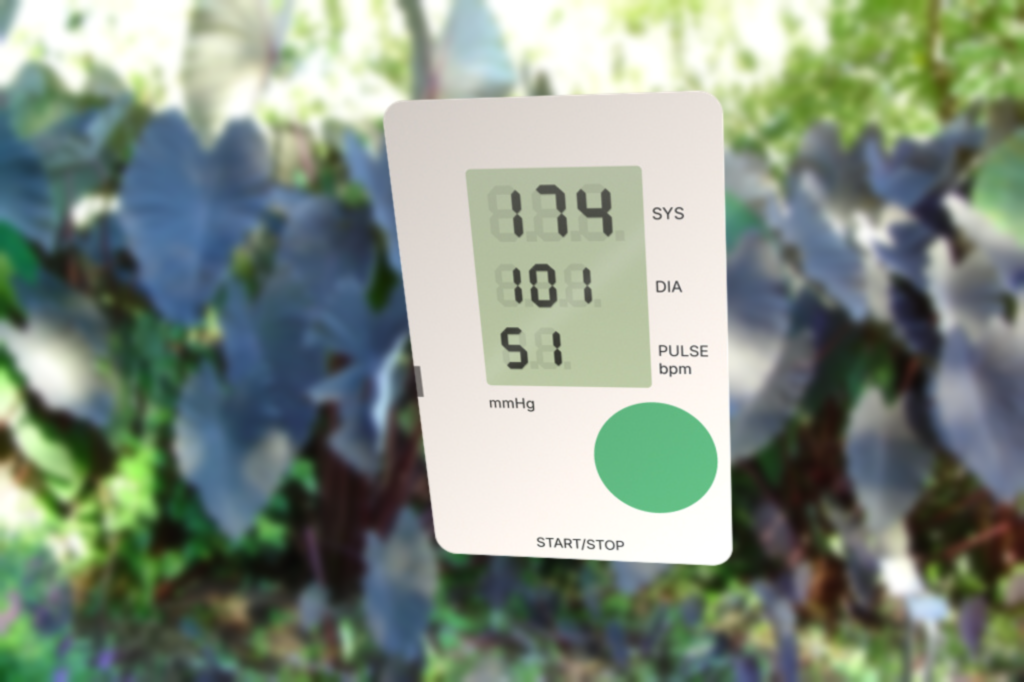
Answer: 174
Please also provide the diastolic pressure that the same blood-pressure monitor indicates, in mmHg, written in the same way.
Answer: 101
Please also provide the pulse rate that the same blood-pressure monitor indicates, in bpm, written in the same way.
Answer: 51
